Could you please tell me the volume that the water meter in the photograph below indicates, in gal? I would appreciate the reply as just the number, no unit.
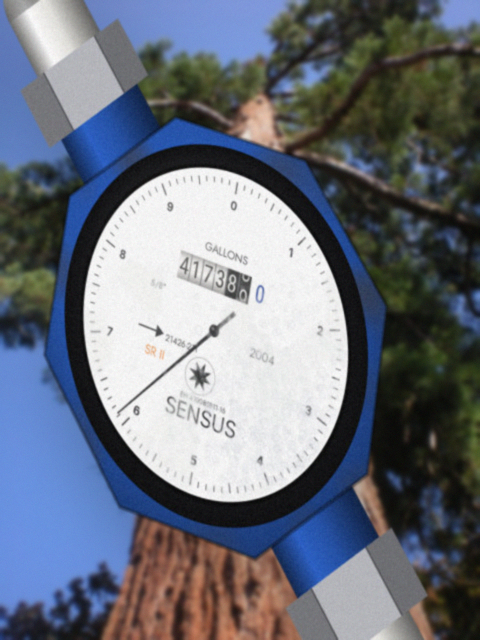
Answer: 4173886.1
